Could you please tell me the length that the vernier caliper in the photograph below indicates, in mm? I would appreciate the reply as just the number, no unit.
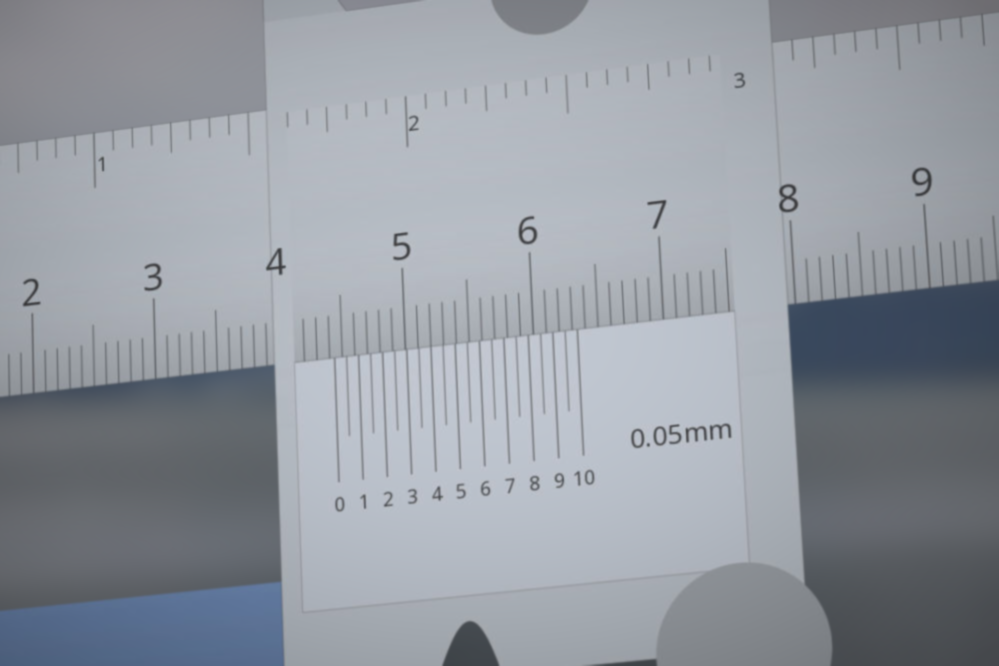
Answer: 44.4
